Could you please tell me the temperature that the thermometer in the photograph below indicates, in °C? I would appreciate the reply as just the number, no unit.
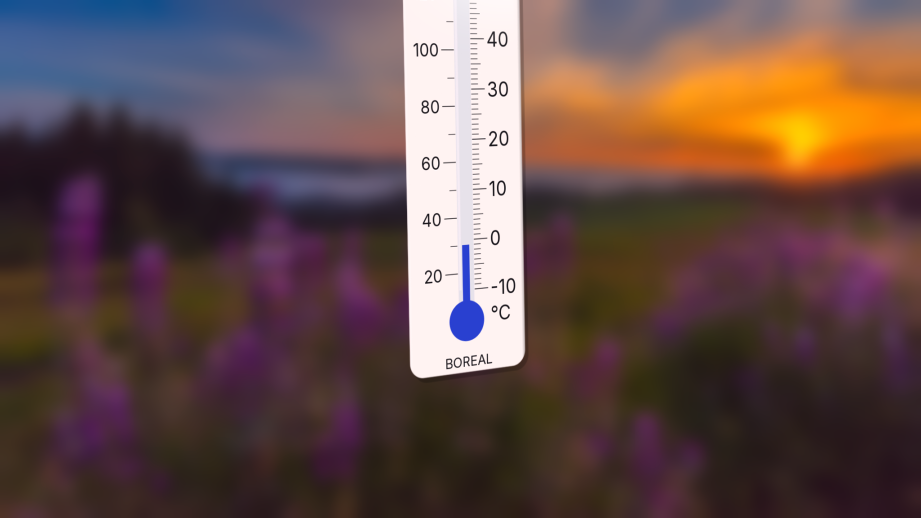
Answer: -1
